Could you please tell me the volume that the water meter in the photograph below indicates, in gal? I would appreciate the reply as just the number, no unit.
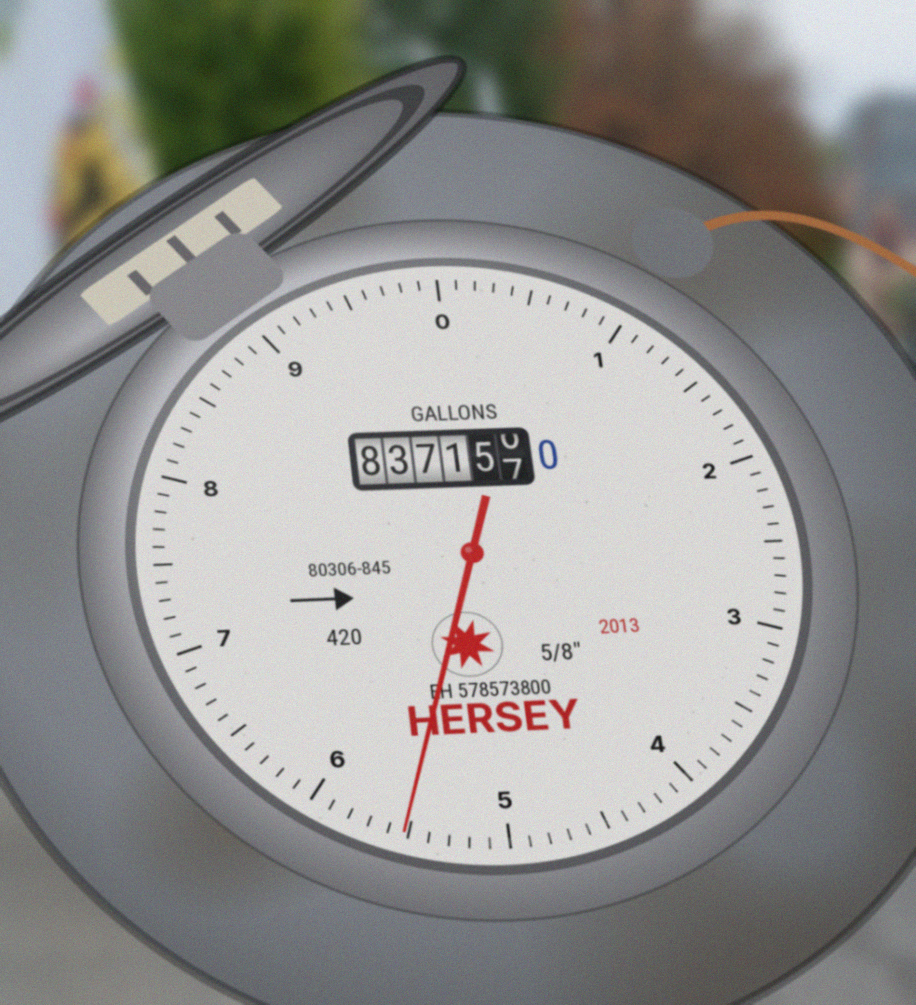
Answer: 8371565.5
